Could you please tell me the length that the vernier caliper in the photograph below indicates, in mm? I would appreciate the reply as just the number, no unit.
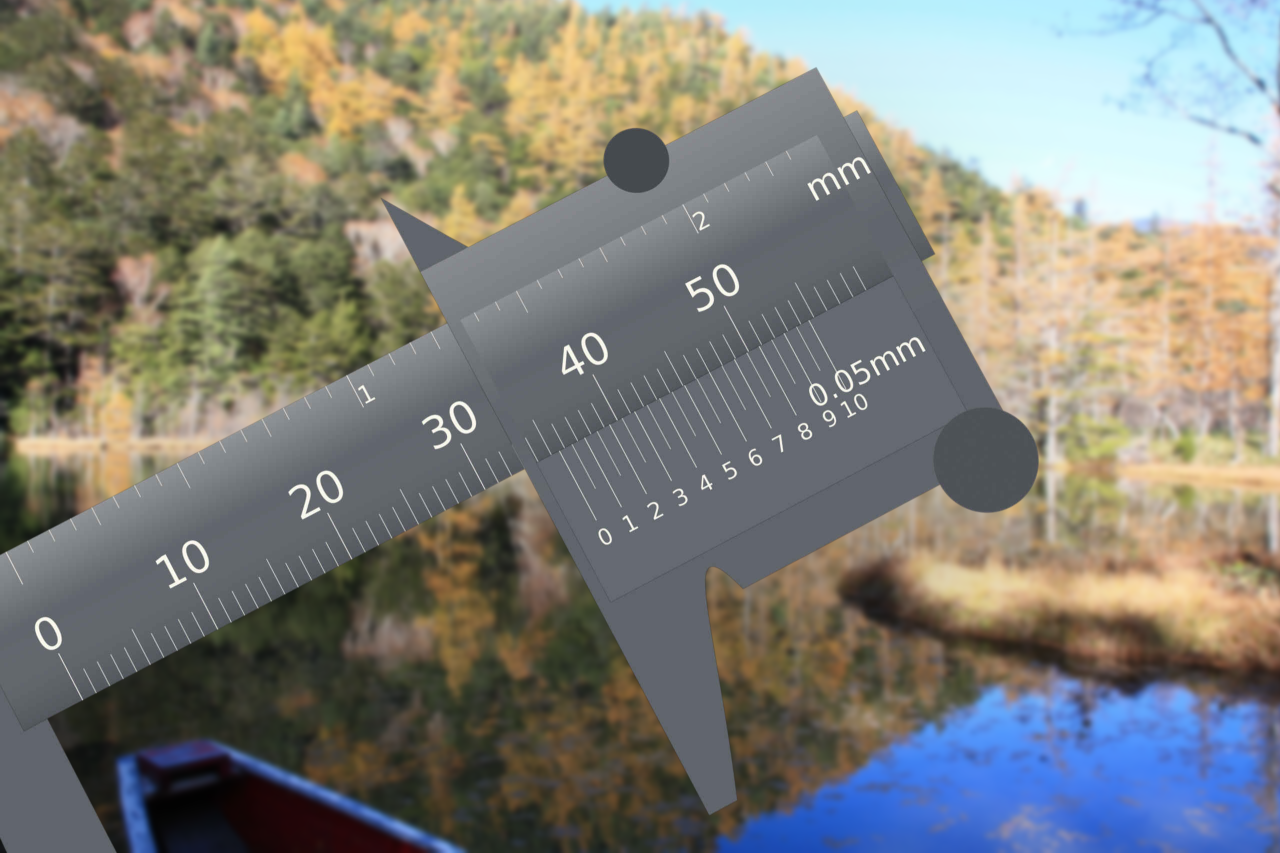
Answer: 35.6
